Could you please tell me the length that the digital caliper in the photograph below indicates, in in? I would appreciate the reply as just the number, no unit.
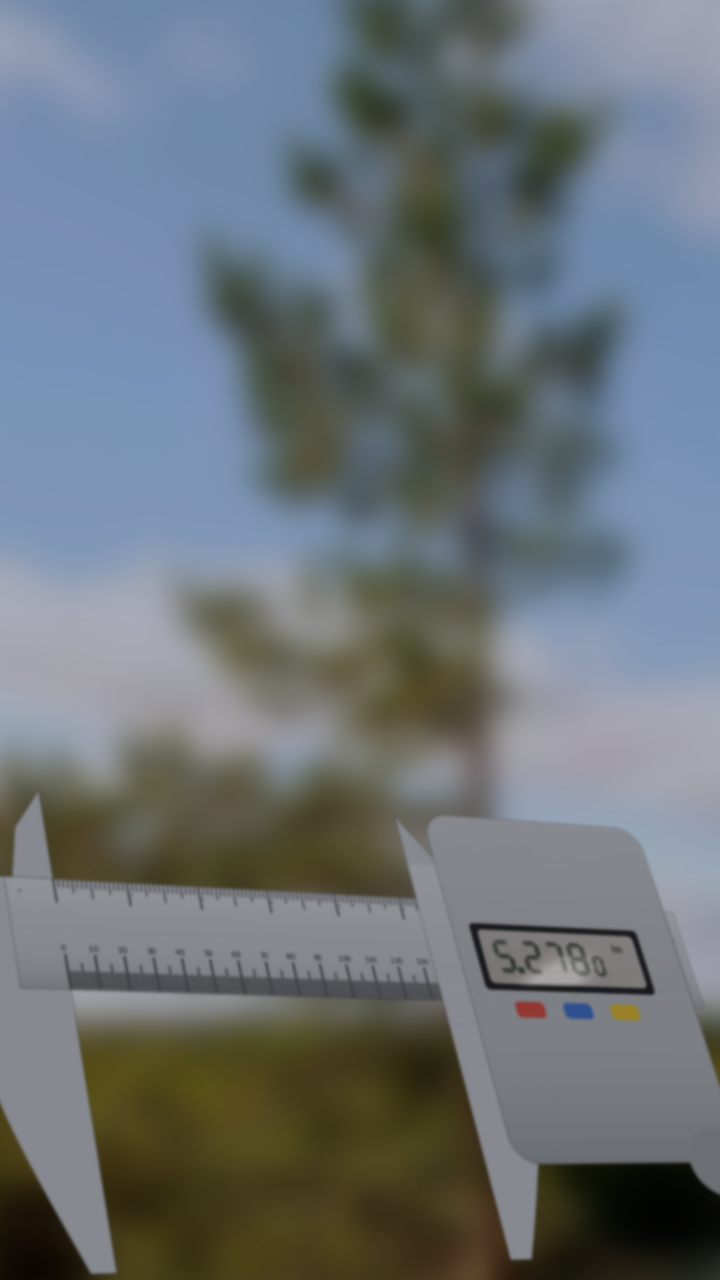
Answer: 5.2780
